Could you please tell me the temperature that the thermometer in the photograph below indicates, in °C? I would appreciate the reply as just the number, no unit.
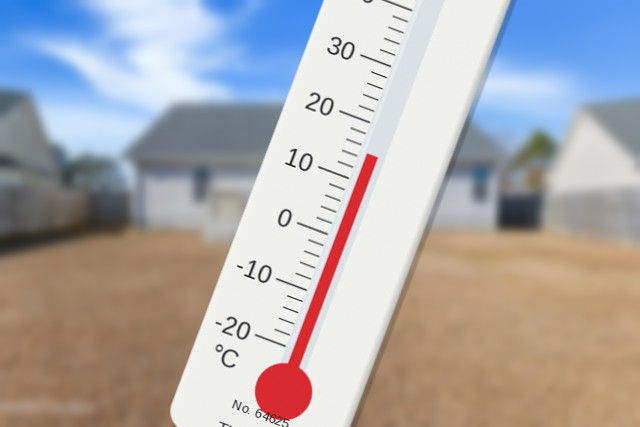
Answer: 15
